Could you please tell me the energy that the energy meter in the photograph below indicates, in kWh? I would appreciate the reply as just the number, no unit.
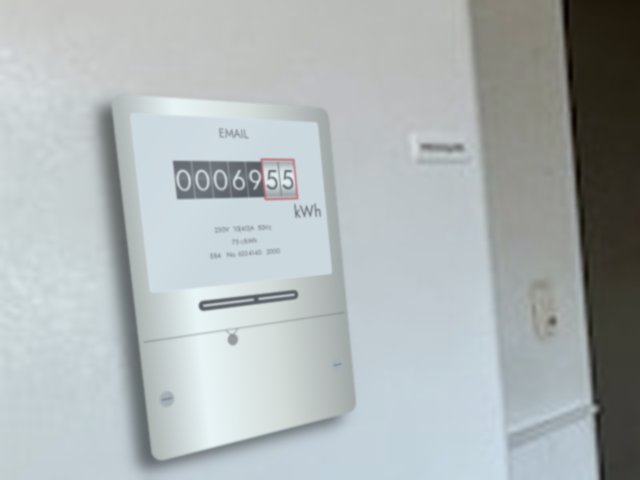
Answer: 69.55
